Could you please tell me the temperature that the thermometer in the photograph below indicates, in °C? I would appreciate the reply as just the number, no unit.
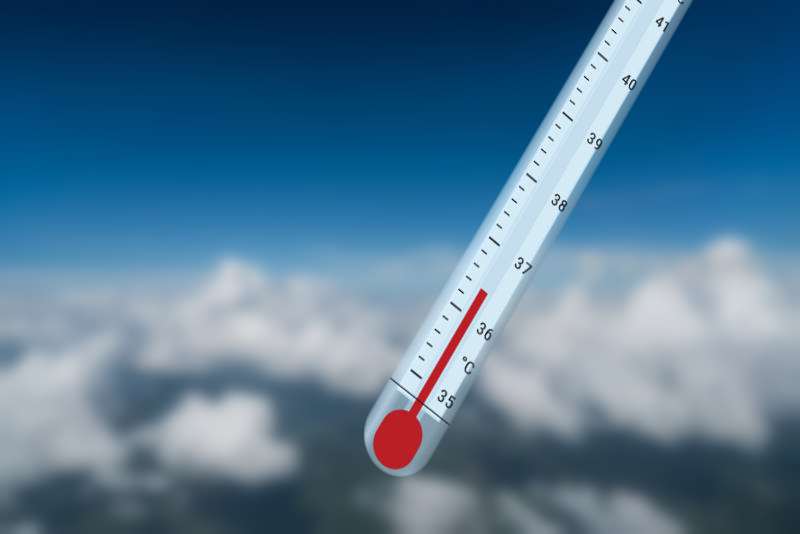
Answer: 36.4
